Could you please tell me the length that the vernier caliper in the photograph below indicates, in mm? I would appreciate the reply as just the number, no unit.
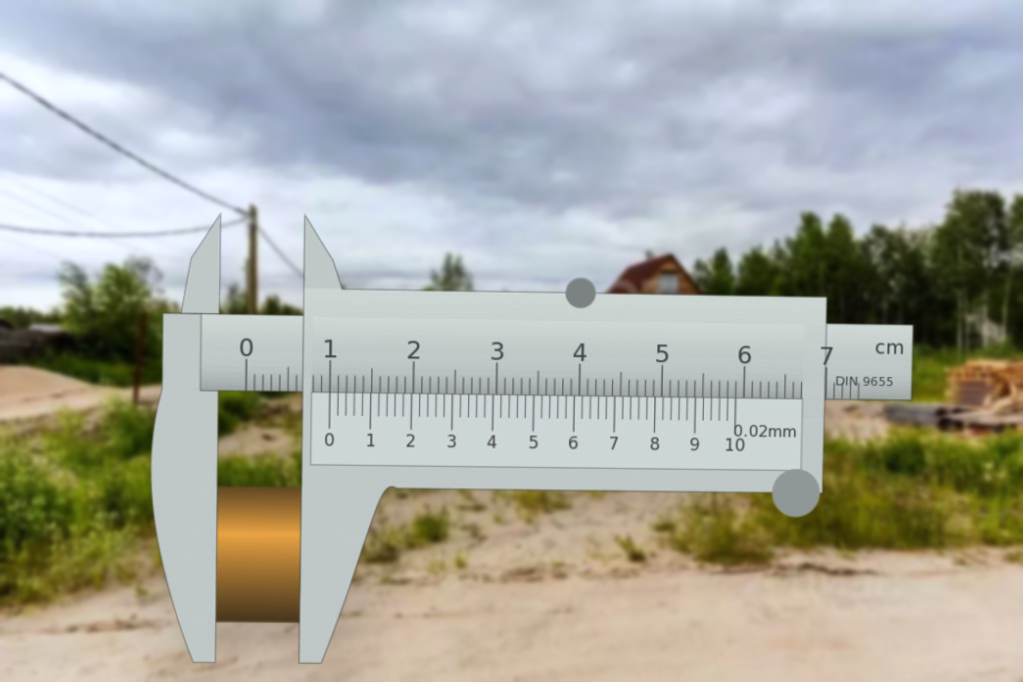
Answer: 10.0
